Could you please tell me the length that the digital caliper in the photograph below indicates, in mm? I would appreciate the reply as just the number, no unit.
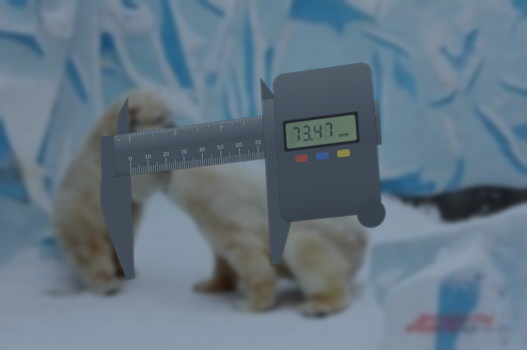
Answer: 73.47
